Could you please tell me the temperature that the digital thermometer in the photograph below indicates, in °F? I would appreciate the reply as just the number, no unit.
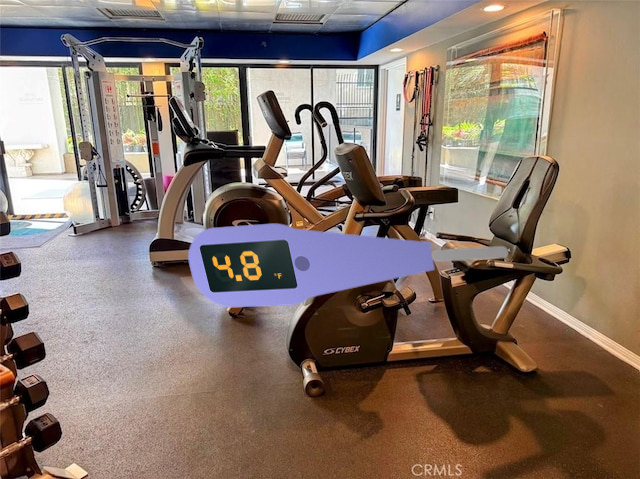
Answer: 4.8
